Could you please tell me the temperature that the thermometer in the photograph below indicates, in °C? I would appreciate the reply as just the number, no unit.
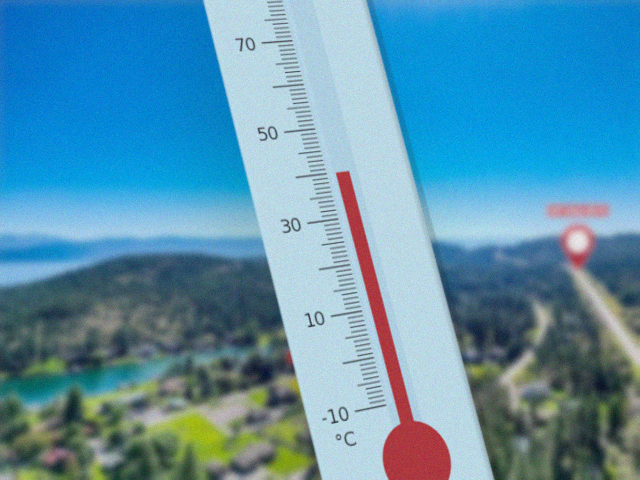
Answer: 40
